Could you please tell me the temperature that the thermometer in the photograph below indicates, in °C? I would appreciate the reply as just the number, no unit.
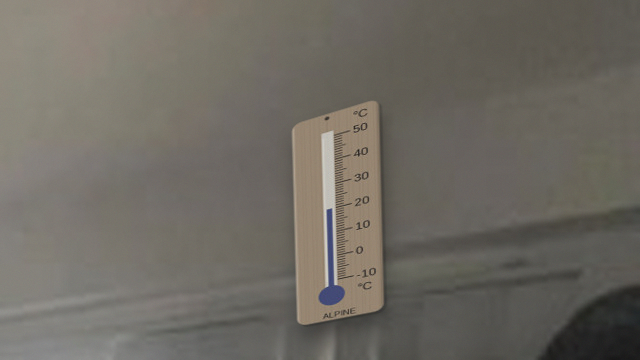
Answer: 20
